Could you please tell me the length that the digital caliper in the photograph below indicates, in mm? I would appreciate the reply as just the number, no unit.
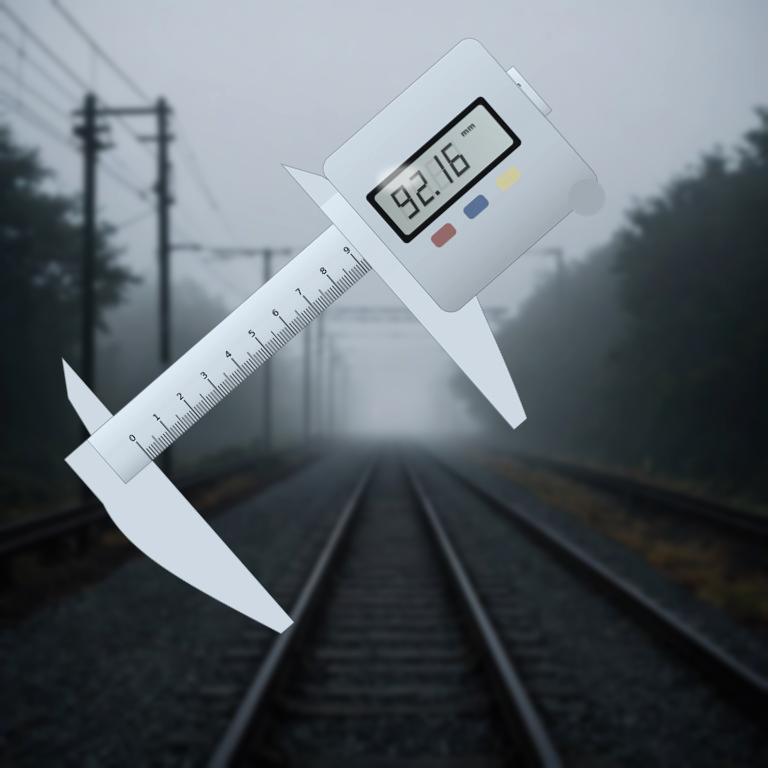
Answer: 92.16
